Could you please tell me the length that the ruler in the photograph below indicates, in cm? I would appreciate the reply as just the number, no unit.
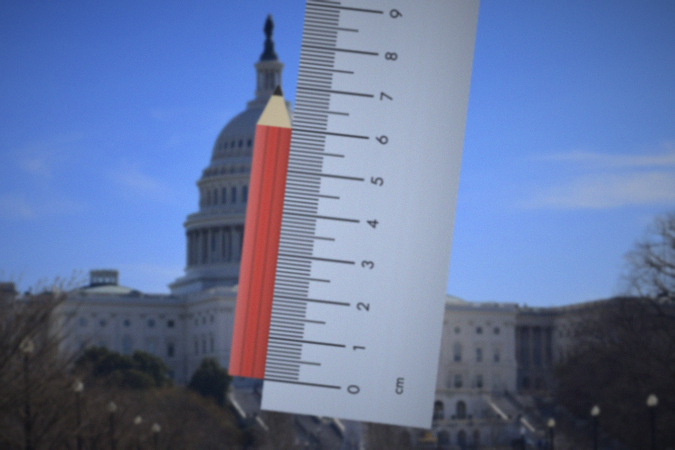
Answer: 7
